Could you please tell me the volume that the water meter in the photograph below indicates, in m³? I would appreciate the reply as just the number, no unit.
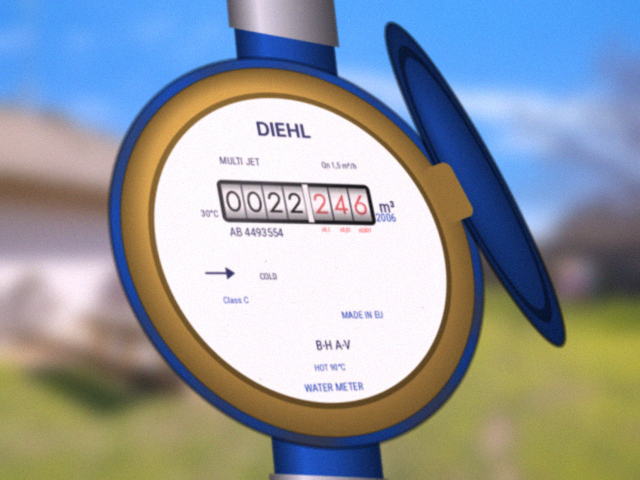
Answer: 22.246
